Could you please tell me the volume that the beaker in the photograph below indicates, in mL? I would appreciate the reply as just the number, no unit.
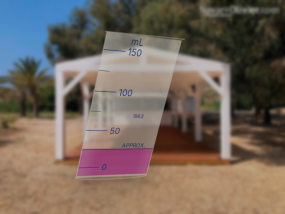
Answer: 25
